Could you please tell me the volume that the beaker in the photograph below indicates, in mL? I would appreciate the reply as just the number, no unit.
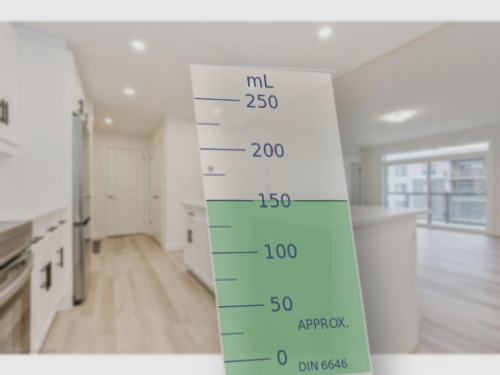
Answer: 150
